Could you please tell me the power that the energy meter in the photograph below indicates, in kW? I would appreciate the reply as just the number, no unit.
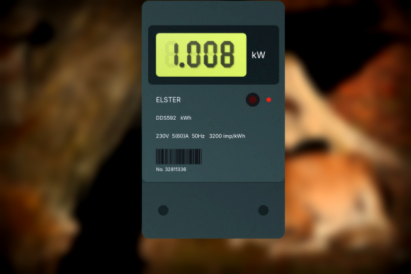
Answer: 1.008
